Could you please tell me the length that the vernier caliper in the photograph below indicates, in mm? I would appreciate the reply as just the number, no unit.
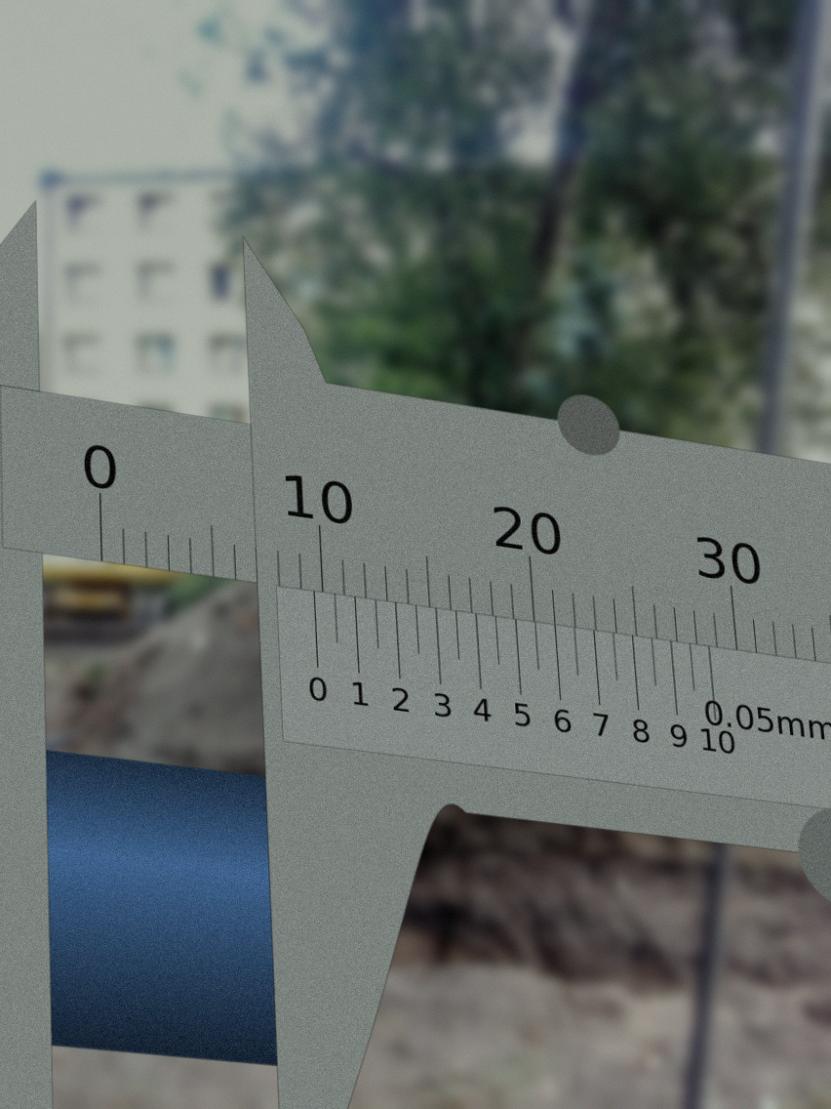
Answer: 9.6
